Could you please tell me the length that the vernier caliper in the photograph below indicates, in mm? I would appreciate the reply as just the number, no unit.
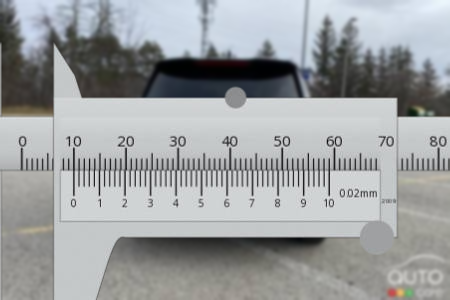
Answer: 10.0
